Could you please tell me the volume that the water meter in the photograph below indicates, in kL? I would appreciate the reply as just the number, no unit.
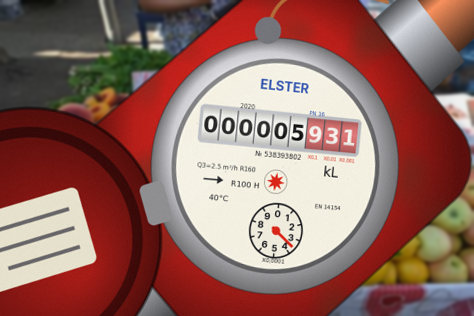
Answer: 5.9313
